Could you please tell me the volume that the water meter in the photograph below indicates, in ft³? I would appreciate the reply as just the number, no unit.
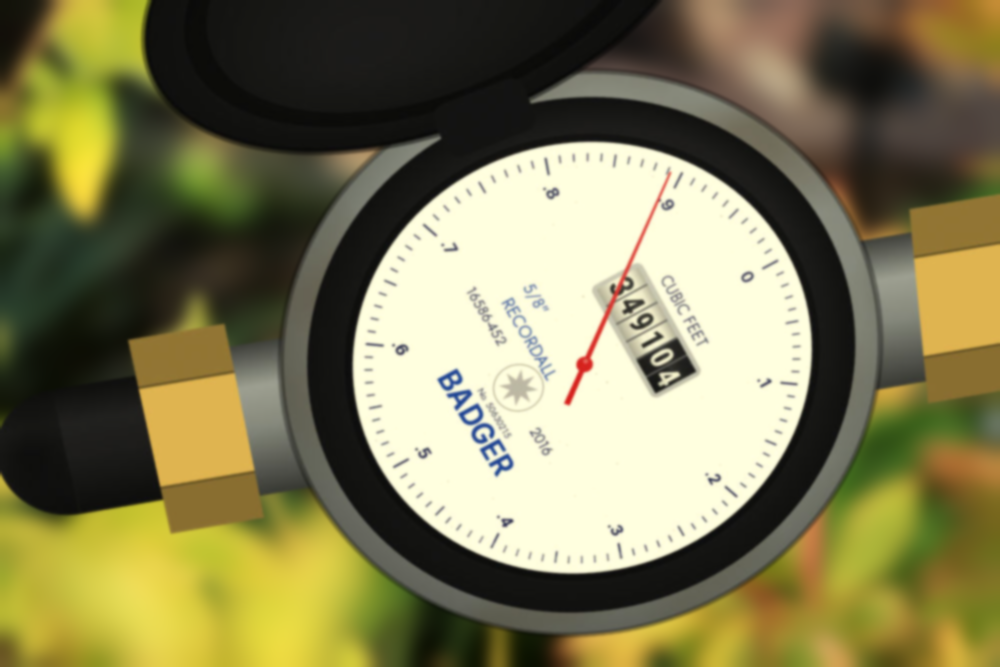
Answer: 349103.89
